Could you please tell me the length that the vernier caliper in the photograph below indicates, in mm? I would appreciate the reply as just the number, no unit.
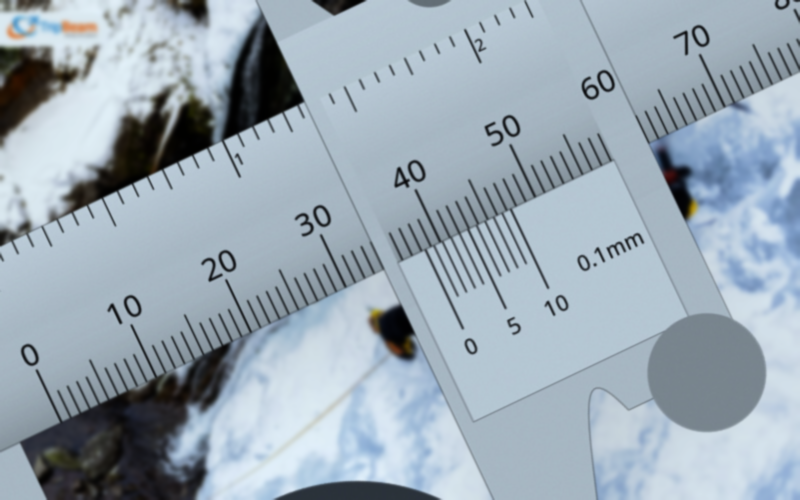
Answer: 38.4
